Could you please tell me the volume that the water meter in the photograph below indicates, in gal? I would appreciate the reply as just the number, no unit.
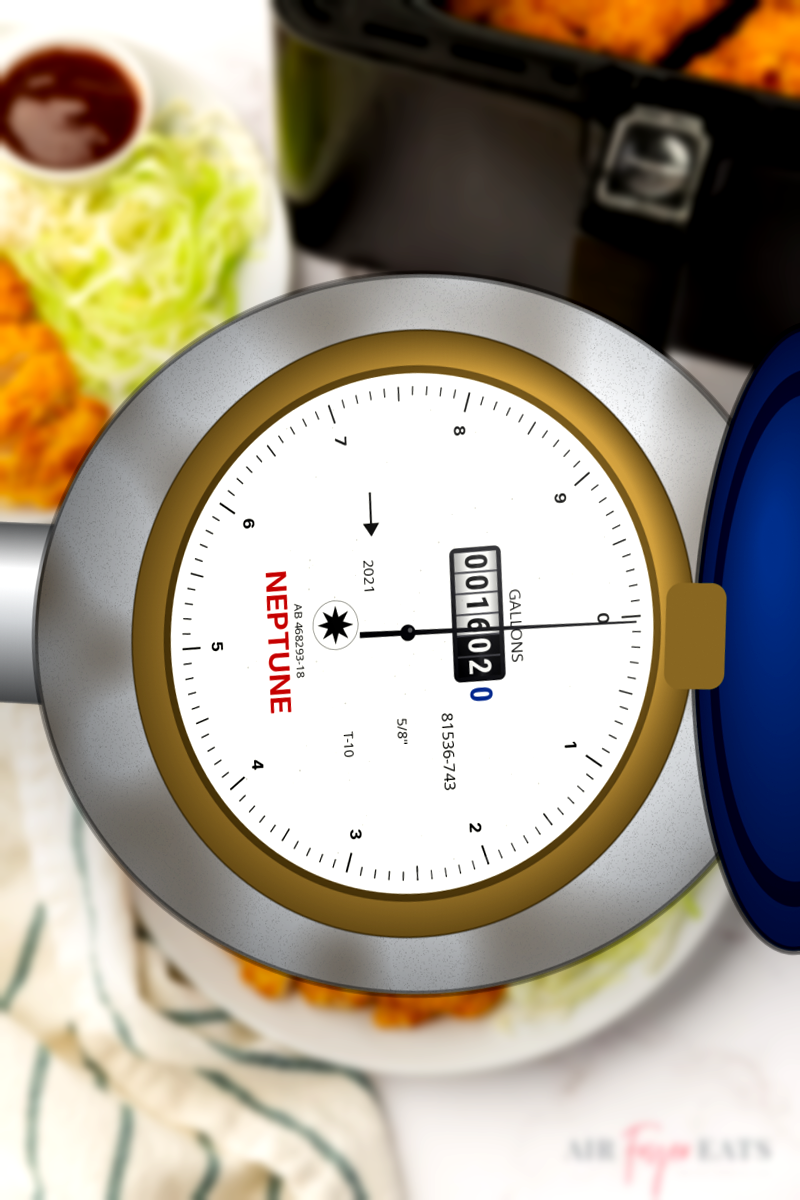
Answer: 16020.0
